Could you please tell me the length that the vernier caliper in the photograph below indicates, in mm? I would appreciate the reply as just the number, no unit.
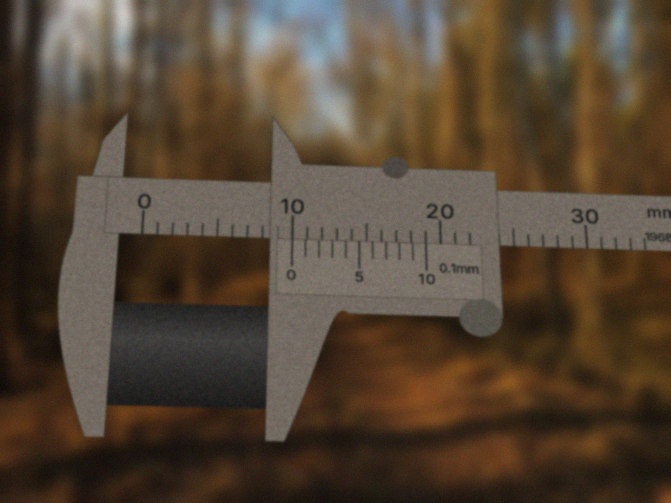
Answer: 10.0
